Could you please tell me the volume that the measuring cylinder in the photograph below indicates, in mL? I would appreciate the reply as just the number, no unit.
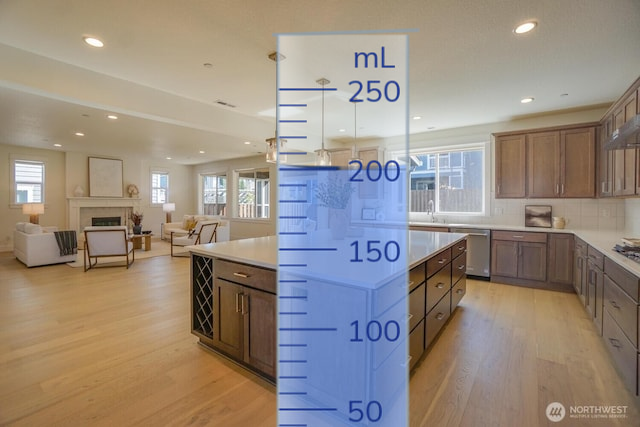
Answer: 200
